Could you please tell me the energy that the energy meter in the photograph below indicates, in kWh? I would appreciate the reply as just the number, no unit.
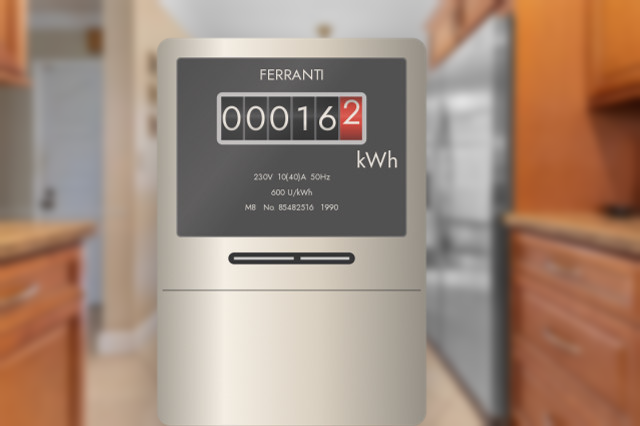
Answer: 16.2
